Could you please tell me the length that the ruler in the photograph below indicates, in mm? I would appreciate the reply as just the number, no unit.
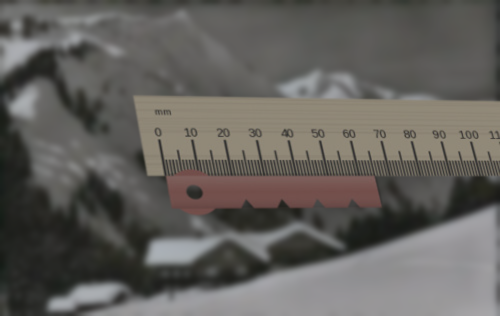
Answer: 65
